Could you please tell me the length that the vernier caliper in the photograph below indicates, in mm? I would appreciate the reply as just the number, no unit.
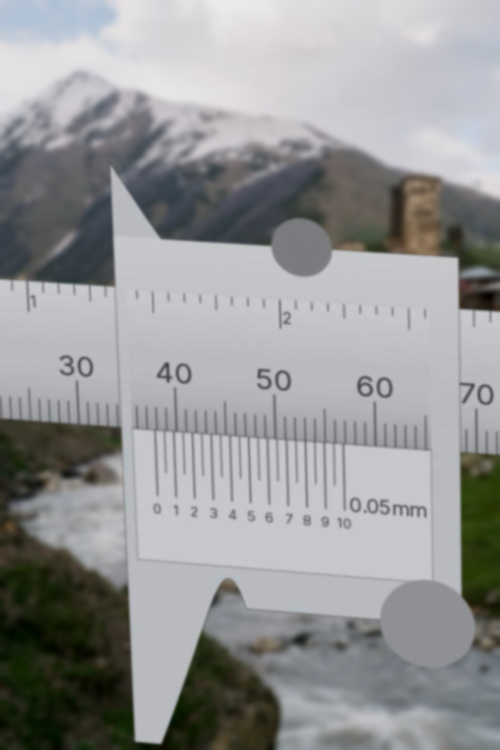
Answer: 37.8
